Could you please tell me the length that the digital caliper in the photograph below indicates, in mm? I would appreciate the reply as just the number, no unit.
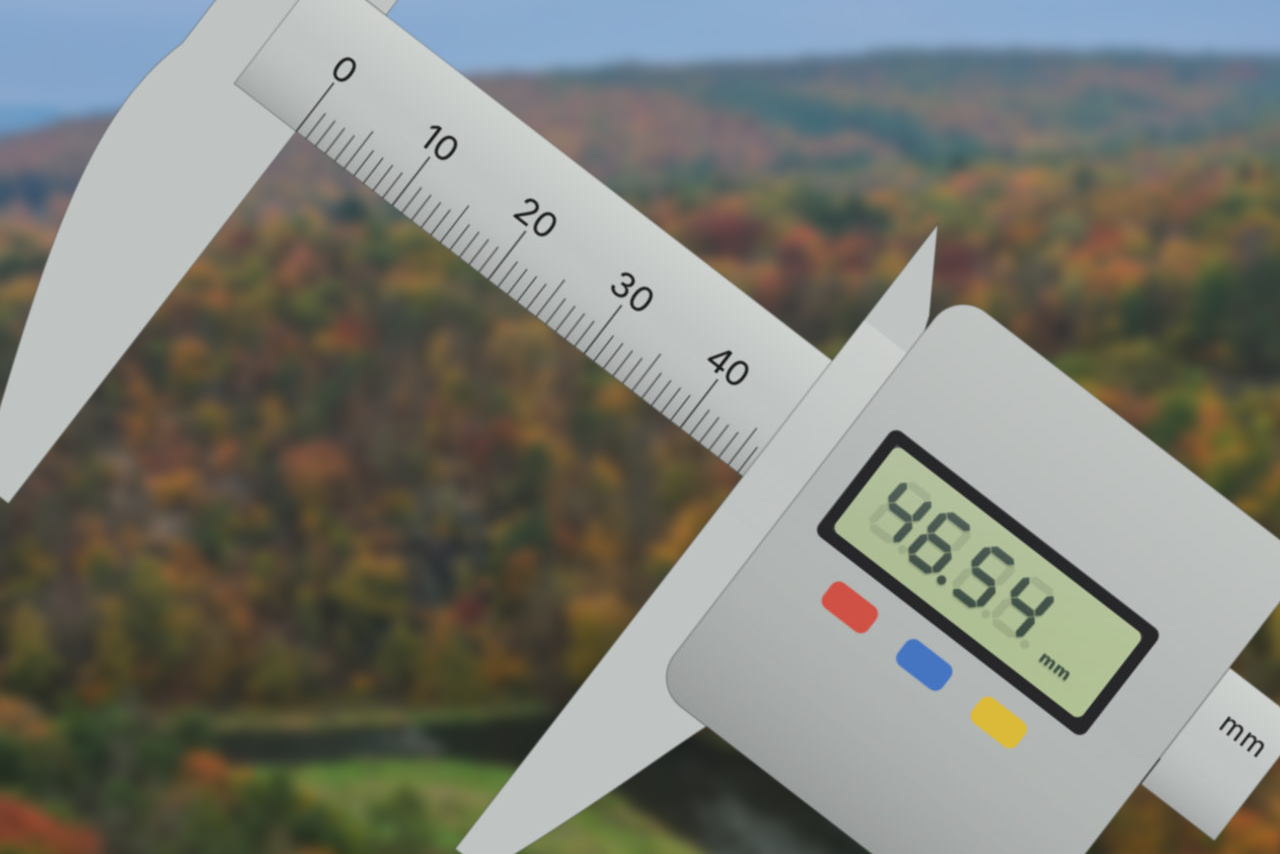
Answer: 46.54
